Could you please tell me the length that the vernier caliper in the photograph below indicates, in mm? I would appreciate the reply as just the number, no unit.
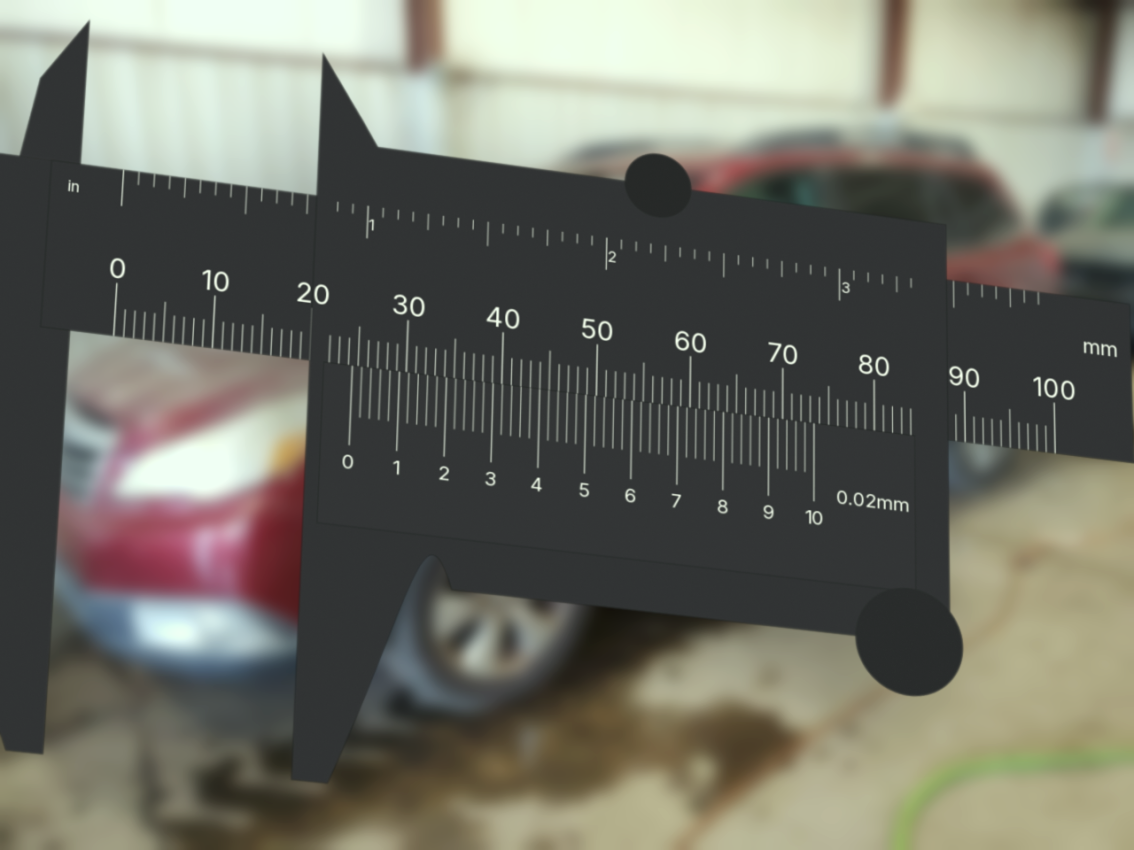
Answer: 24.4
